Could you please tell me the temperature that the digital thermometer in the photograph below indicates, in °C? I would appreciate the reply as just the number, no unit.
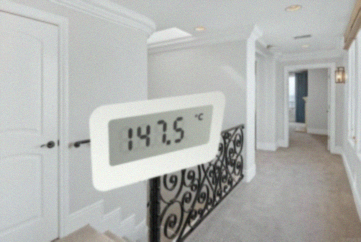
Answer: 147.5
